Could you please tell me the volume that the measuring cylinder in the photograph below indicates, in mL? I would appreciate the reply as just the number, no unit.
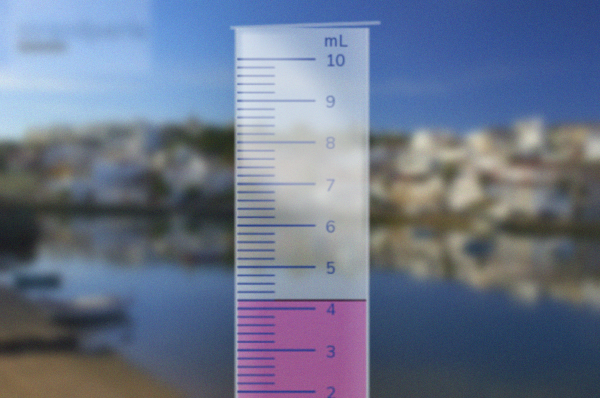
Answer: 4.2
